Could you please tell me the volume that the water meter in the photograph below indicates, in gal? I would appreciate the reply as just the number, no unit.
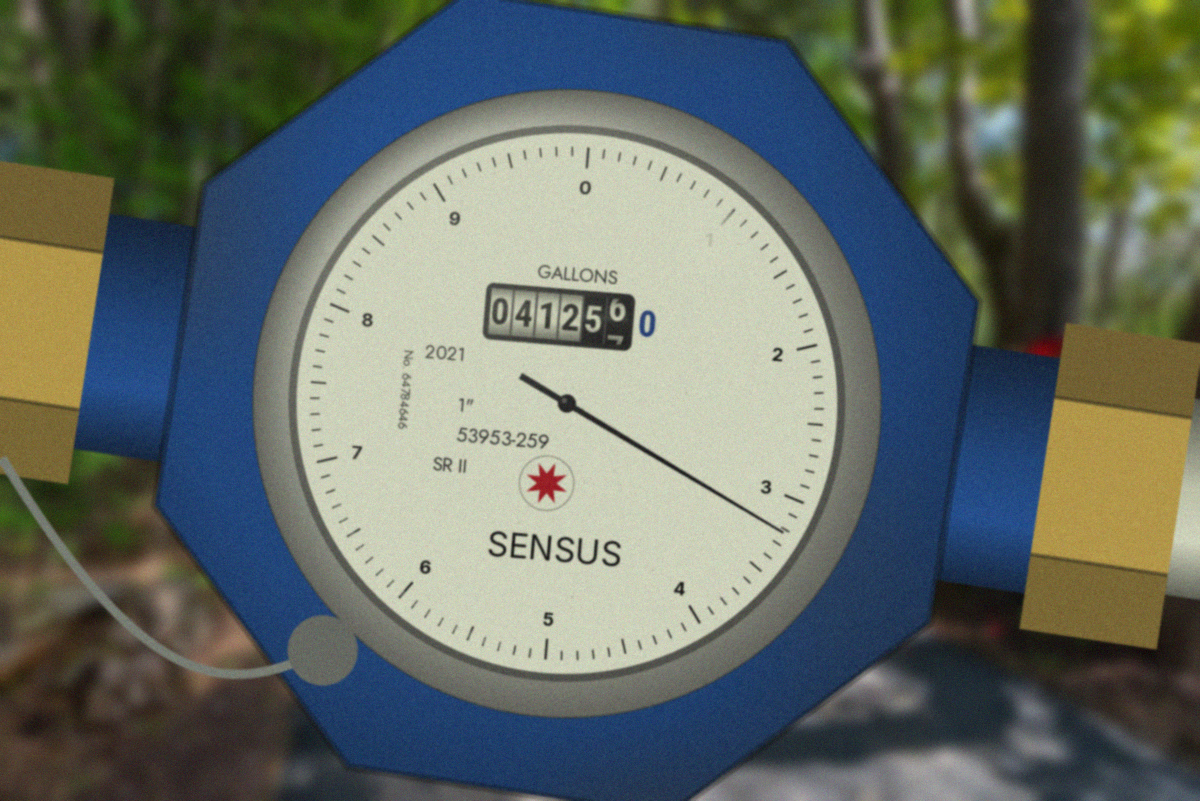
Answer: 412563.2
